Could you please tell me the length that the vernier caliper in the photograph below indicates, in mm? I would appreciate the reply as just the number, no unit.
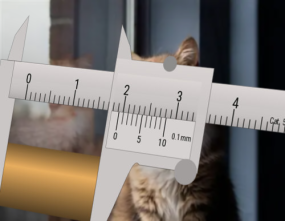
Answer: 19.2
